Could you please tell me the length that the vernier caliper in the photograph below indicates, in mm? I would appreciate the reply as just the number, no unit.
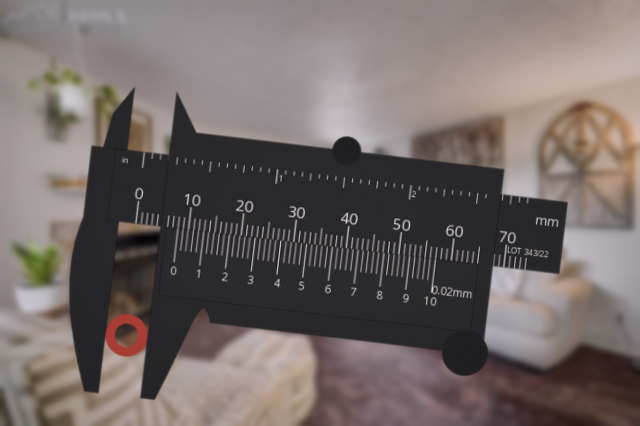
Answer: 8.0
